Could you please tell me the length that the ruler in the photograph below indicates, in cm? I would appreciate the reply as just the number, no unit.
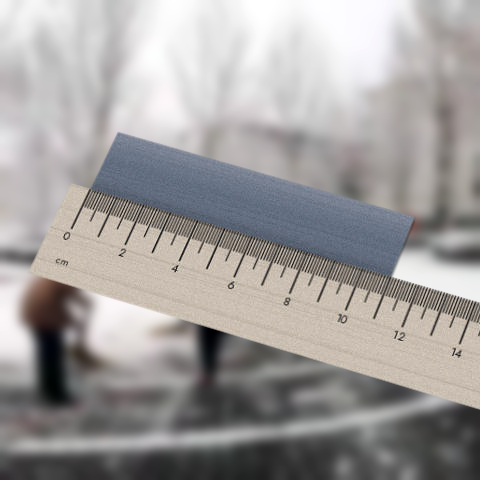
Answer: 11
